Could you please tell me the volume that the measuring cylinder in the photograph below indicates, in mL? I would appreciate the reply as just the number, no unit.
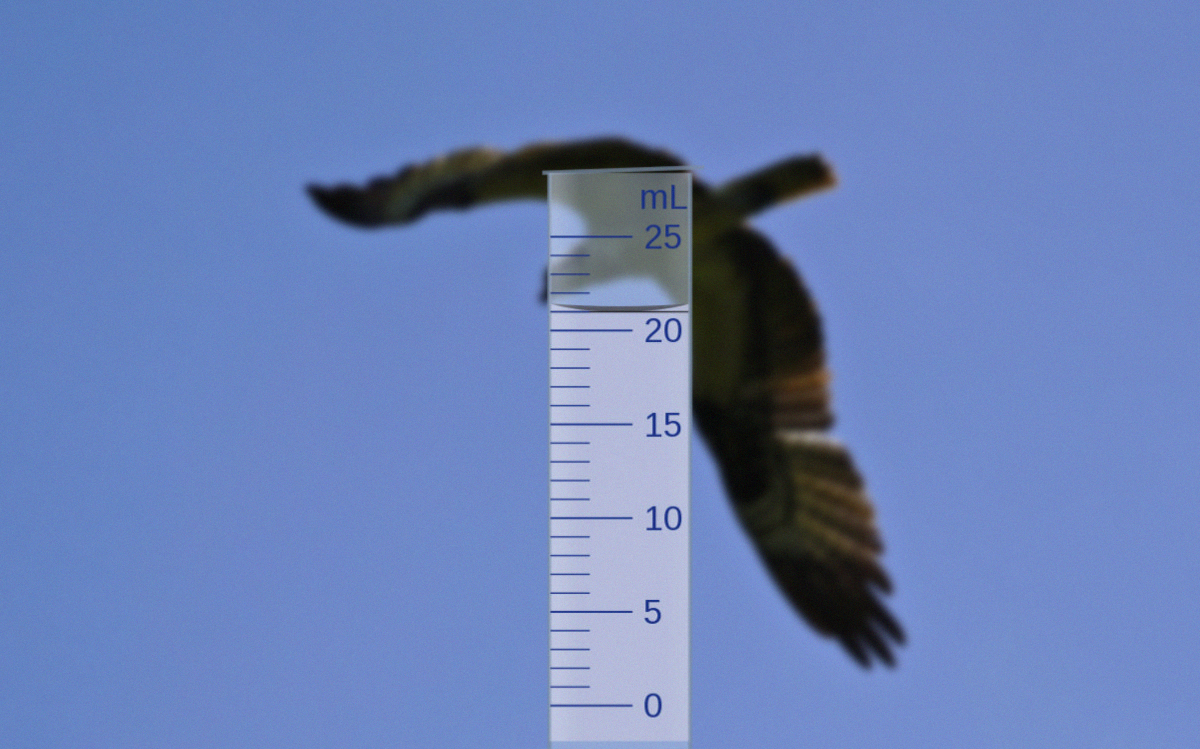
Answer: 21
